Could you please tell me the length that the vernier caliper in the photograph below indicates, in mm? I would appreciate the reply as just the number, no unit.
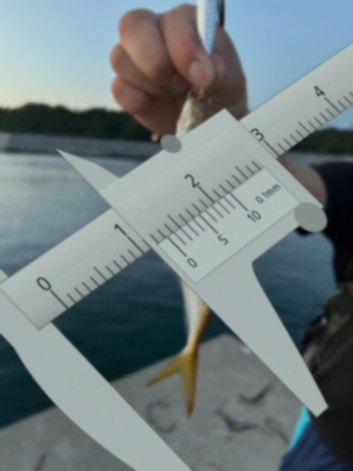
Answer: 13.2
